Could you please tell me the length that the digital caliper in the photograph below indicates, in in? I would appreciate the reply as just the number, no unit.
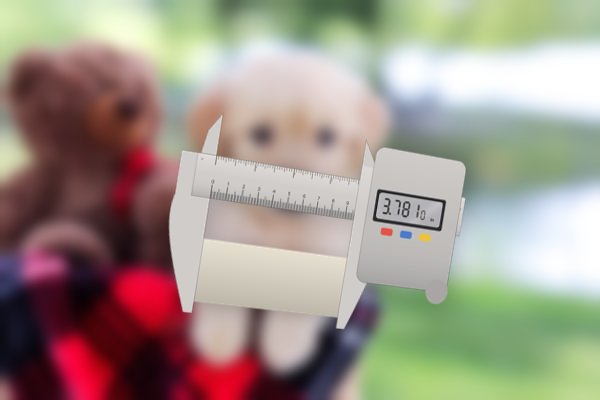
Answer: 3.7810
